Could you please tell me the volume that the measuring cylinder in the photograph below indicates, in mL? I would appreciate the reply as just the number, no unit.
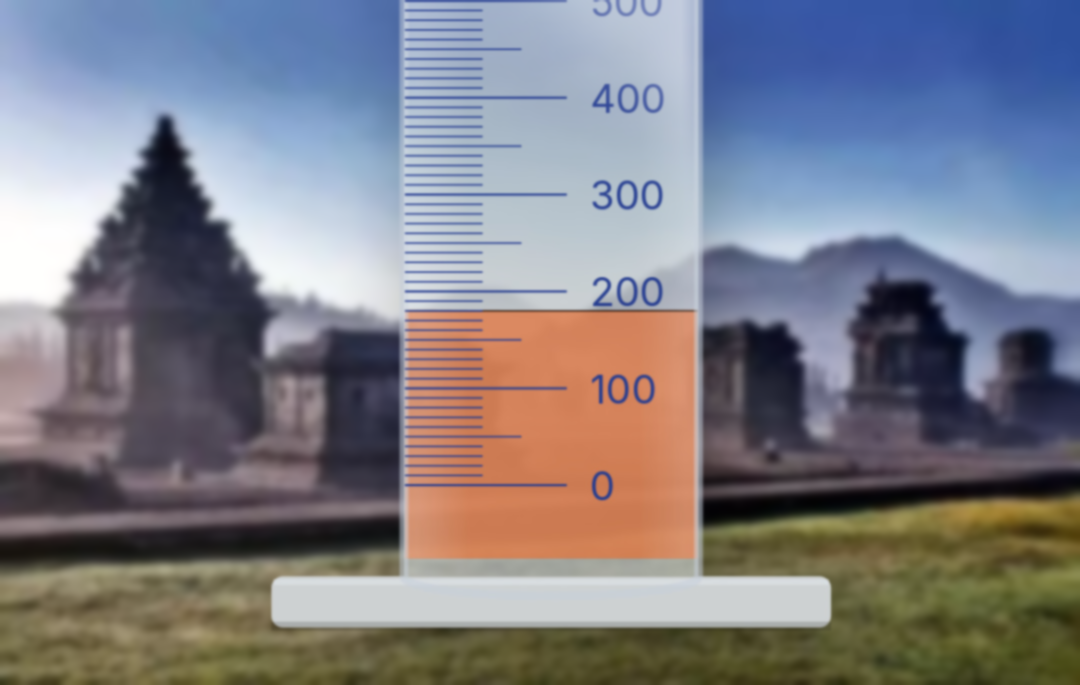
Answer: 180
